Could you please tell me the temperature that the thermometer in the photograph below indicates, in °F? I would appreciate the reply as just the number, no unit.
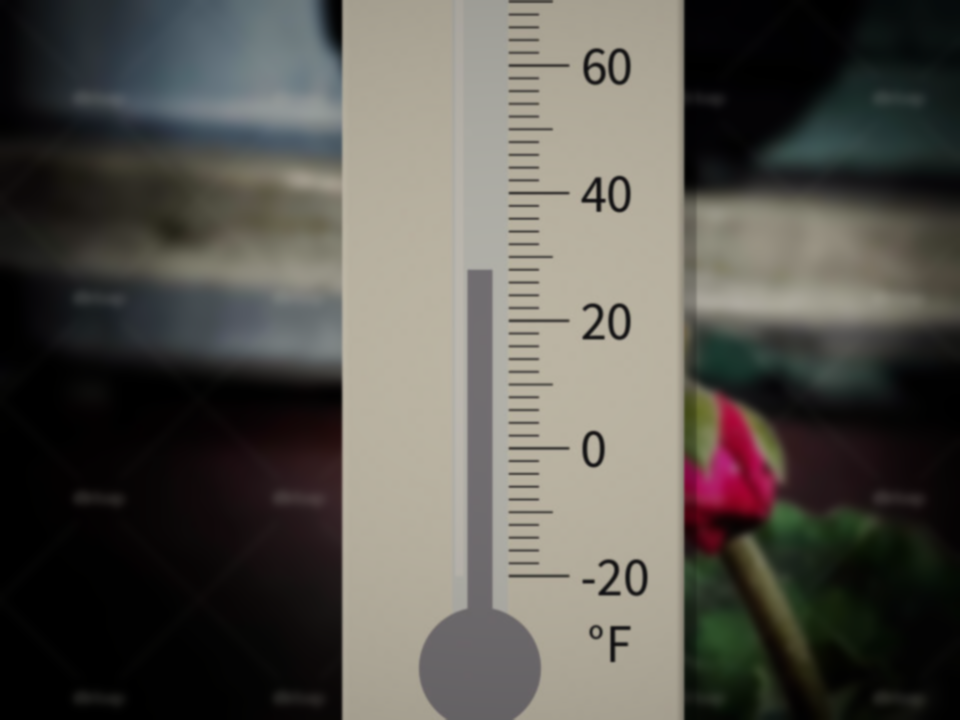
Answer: 28
